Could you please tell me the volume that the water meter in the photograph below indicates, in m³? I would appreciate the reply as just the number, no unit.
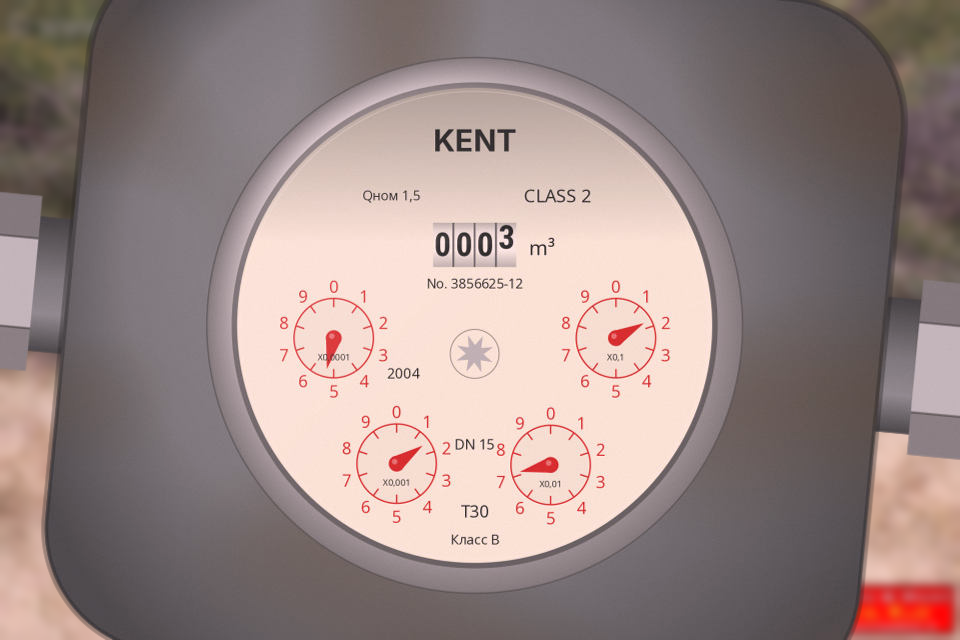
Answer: 3.1715
